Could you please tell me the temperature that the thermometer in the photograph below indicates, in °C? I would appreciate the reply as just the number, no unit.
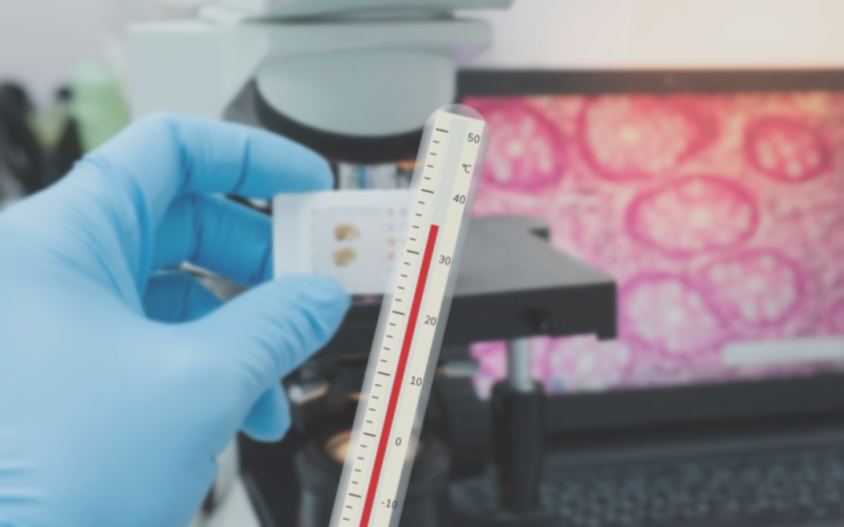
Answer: 35
